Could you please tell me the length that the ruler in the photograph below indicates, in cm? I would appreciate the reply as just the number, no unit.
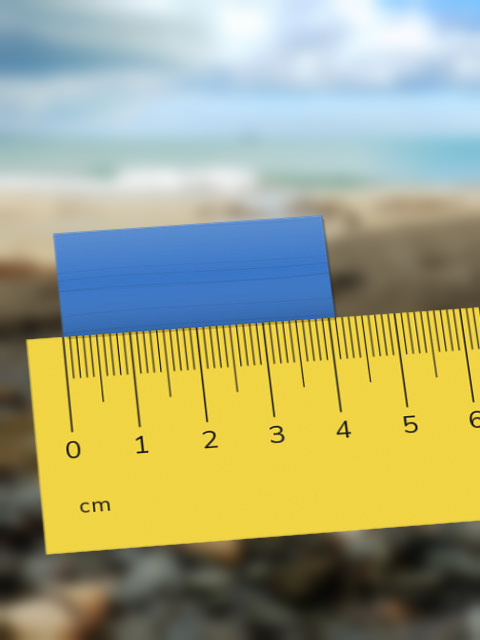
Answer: 4.1
